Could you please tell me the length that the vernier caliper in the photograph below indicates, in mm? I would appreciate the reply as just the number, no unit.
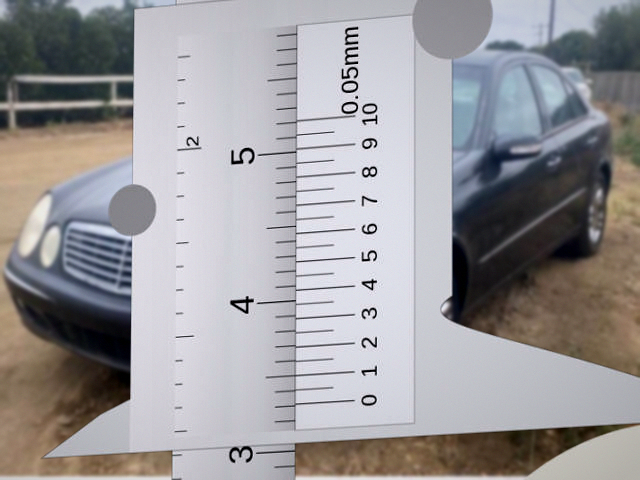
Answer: 33.1
